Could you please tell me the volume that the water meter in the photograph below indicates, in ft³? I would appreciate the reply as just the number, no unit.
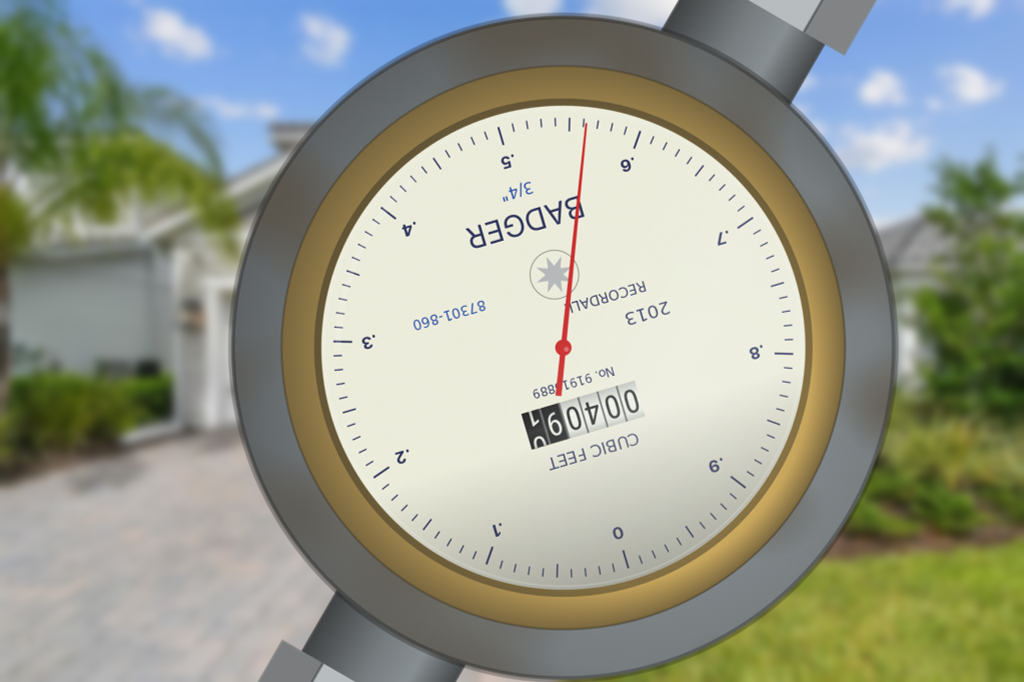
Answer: 4090.56
